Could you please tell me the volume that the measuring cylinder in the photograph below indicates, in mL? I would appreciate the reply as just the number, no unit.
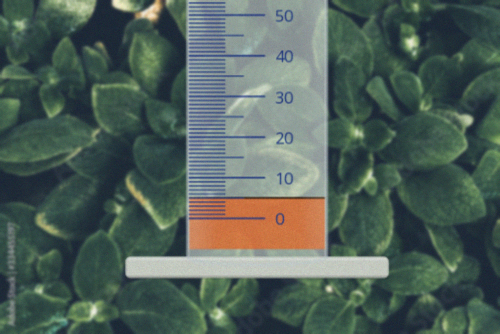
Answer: 5
